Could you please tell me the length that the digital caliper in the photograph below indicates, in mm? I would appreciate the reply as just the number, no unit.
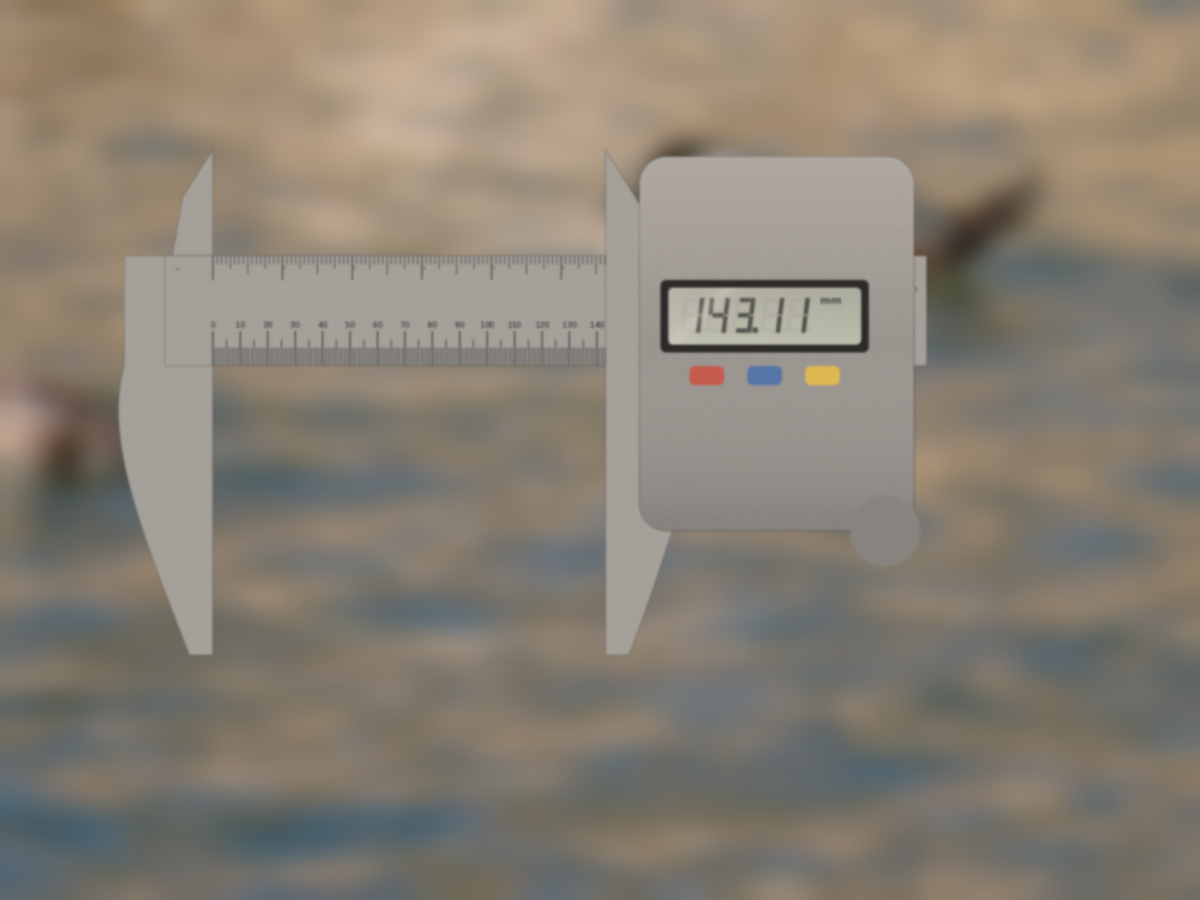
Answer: 143.11
